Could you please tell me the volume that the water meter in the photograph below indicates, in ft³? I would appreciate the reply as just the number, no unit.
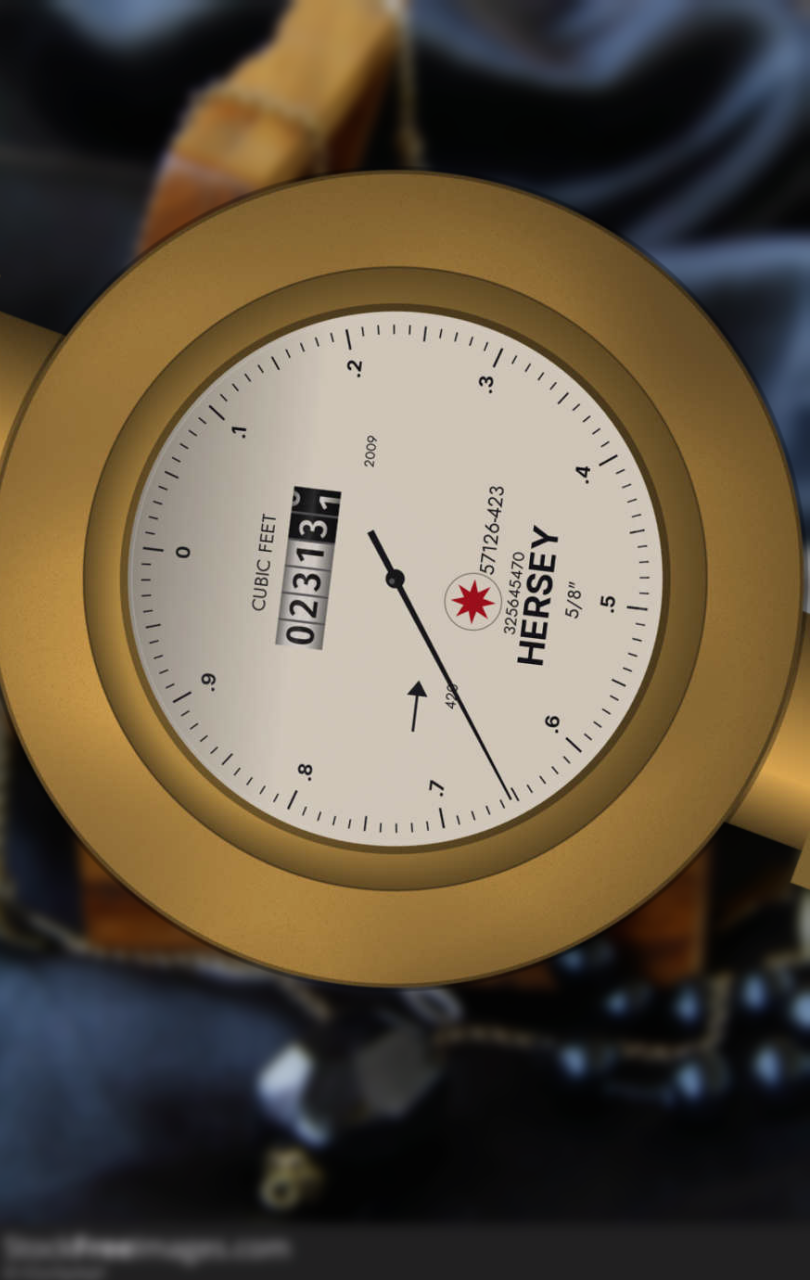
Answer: 23130.65
